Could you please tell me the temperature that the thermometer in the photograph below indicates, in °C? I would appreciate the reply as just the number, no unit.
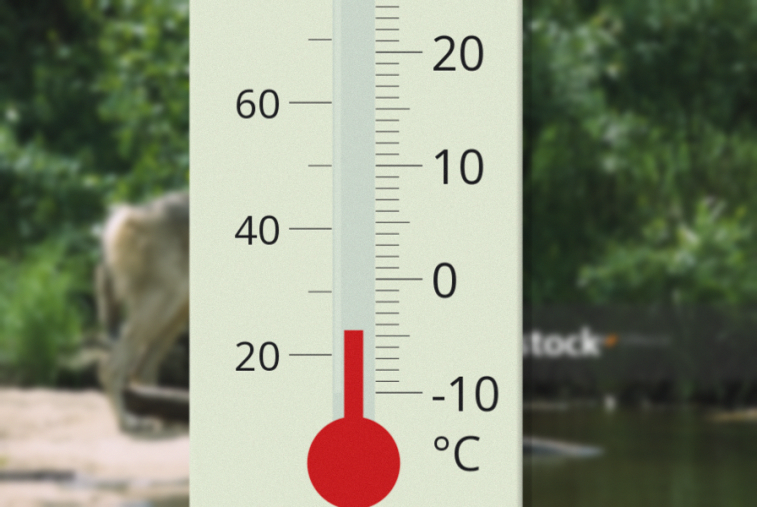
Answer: -4.5
